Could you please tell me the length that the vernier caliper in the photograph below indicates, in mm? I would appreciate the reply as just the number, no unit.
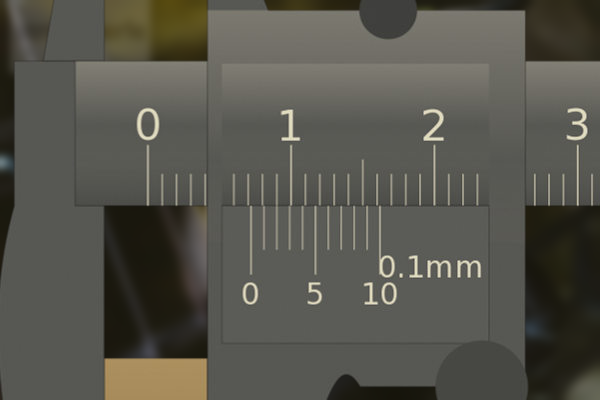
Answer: 7.2
